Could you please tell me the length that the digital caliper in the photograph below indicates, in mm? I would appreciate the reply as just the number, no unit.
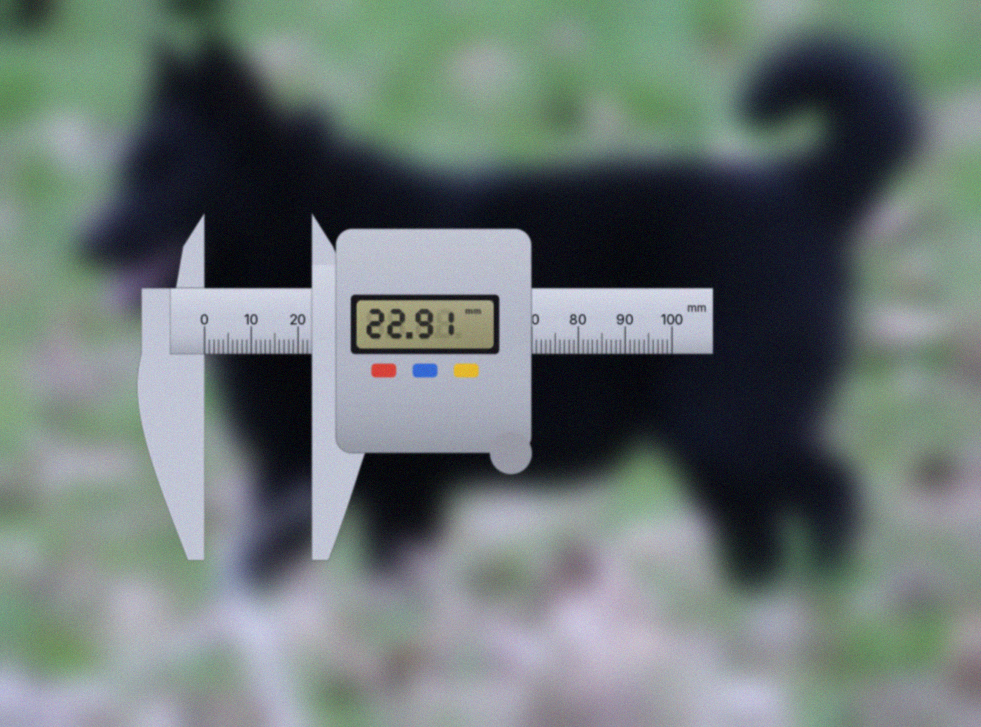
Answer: 22.91
